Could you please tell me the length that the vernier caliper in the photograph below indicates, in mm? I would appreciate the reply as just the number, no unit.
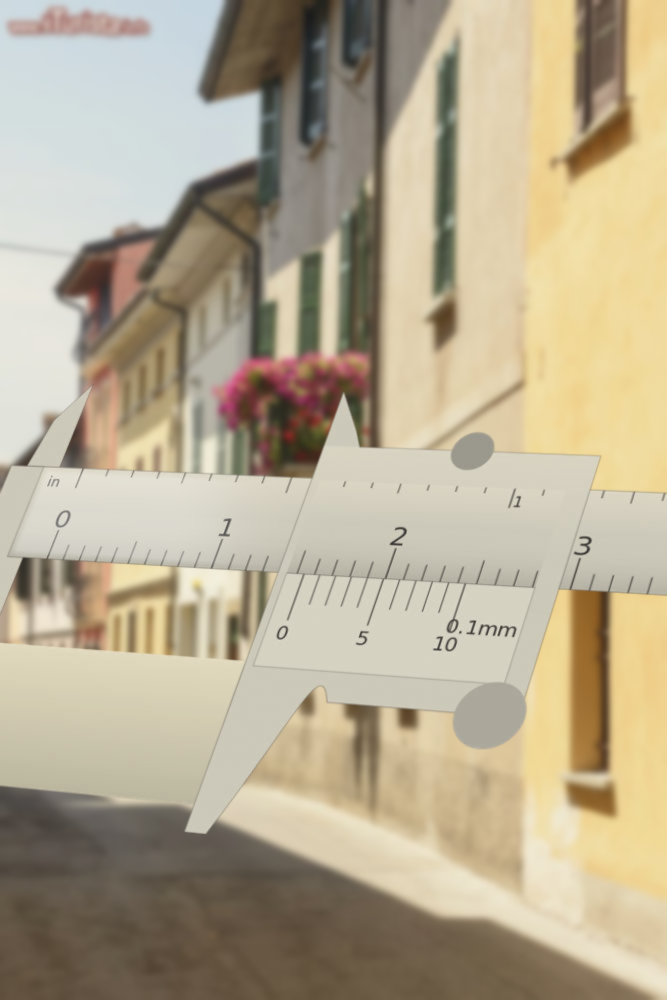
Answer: 15.4
